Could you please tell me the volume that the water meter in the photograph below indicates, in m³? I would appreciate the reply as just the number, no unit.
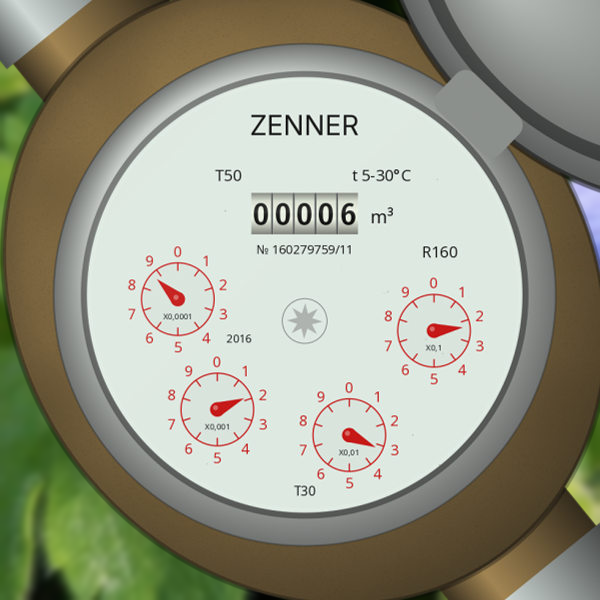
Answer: 6.2318
